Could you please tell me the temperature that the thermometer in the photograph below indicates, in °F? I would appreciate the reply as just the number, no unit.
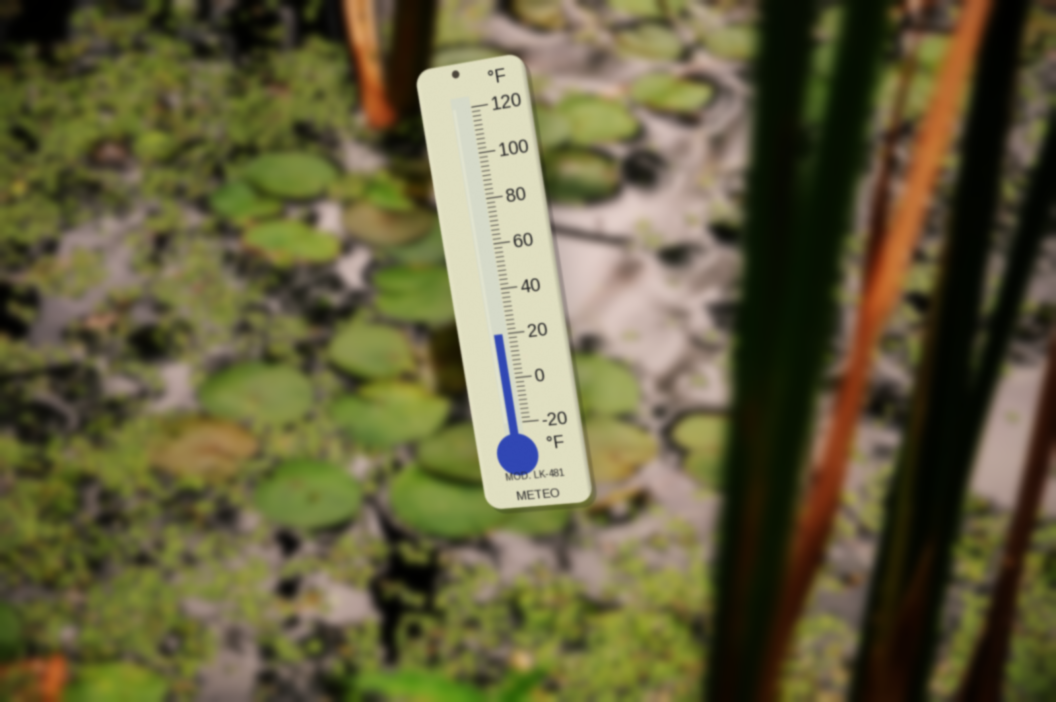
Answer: 20
